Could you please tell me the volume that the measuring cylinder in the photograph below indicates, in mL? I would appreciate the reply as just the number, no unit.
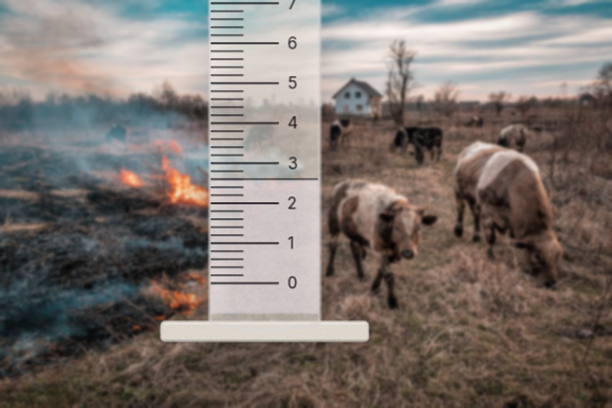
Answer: 2.6
